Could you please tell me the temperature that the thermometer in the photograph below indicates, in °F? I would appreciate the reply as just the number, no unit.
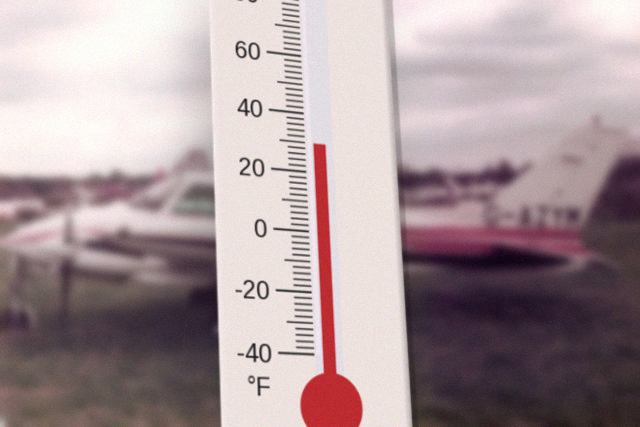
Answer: 30
